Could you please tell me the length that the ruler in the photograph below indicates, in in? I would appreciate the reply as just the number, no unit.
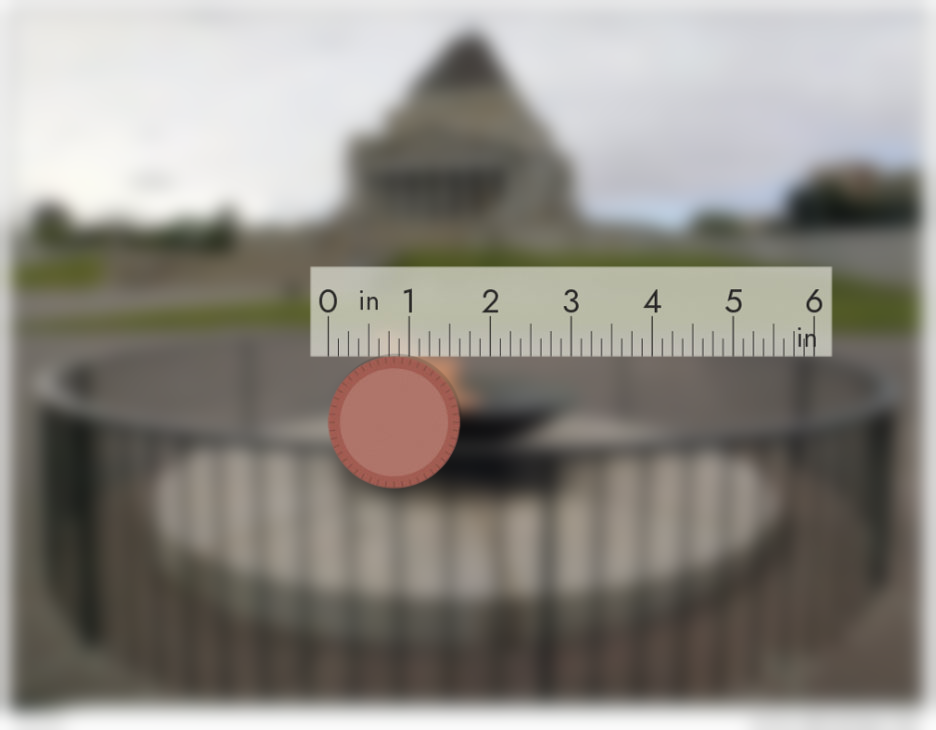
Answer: 1.625
